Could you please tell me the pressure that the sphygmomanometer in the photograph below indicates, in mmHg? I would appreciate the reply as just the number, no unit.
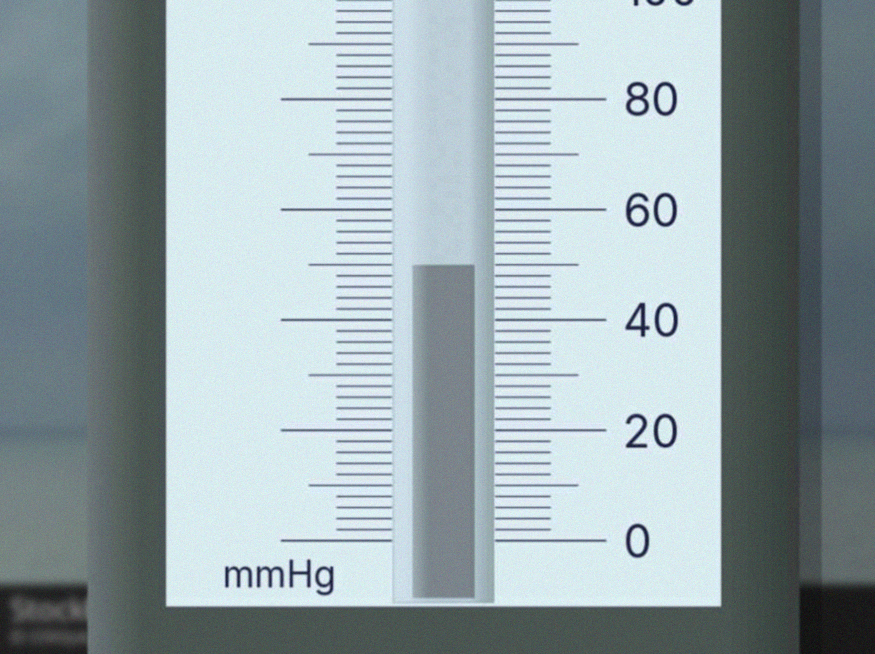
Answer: 50
